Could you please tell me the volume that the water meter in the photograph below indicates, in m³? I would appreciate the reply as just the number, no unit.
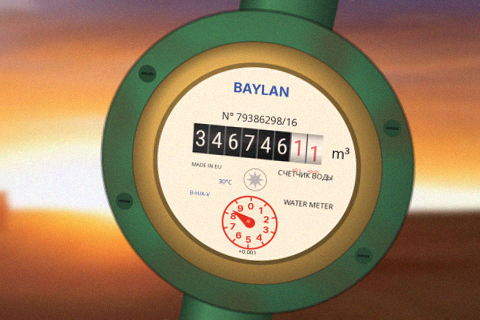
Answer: 346746.108
